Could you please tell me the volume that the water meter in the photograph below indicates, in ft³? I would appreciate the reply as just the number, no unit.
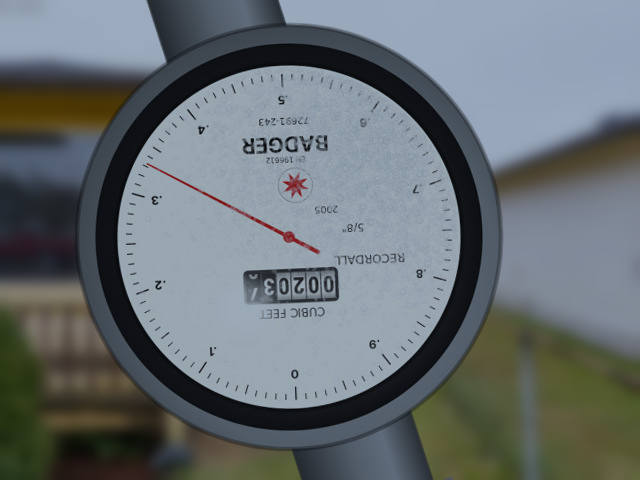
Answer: 2037.33
